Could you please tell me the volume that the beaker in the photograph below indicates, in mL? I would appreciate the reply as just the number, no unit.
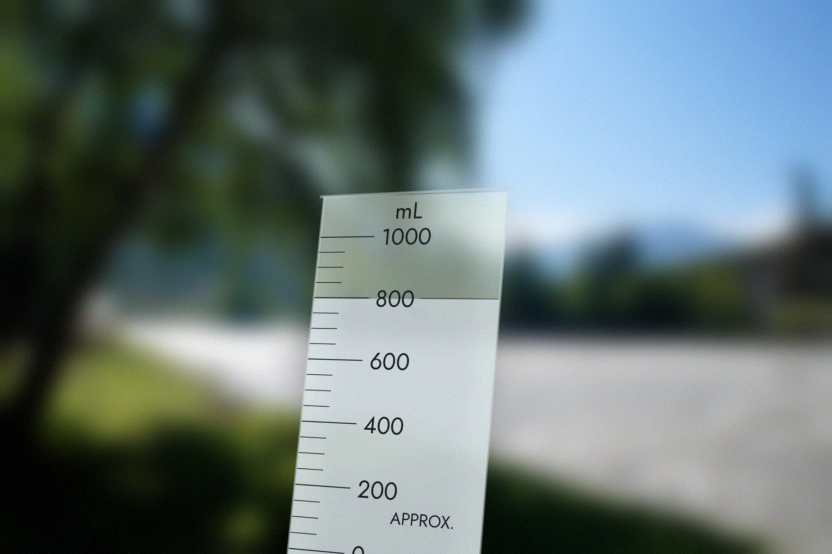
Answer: 800
